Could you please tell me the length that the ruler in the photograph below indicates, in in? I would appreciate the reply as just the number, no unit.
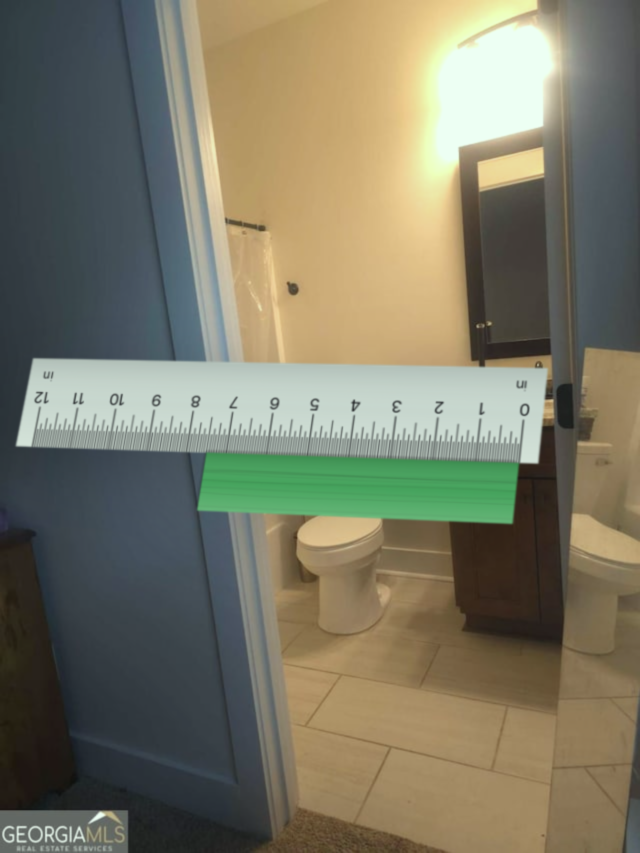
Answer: 7.5
